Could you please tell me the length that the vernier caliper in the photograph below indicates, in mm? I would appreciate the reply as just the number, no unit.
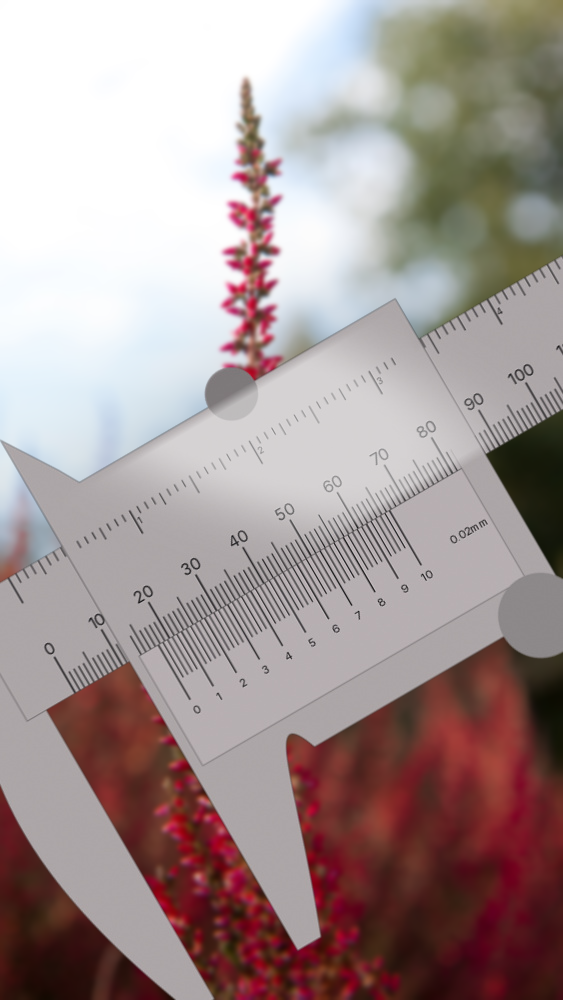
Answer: 17.6
